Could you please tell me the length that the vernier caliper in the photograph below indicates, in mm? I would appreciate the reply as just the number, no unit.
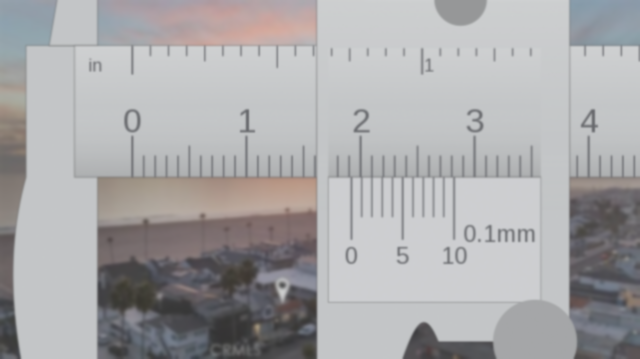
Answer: 19.2
